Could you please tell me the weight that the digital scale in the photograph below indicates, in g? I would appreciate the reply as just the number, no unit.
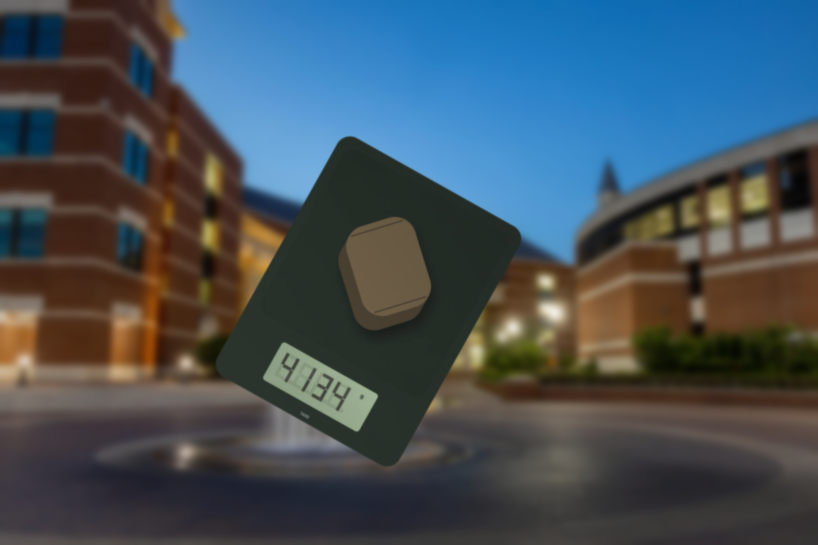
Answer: 4134
